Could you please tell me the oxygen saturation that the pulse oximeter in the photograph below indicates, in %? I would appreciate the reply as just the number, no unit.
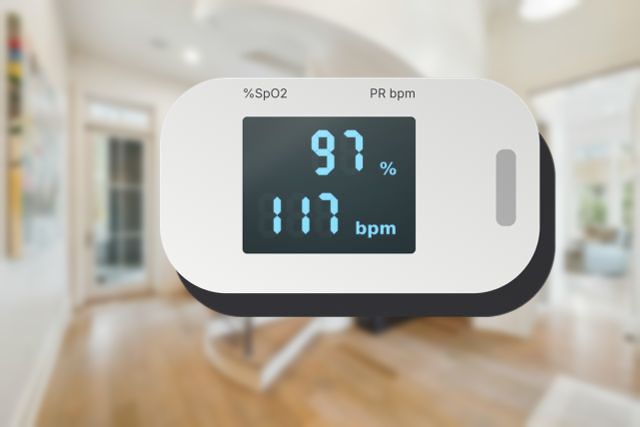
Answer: 97
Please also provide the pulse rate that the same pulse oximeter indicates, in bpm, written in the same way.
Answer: 117
